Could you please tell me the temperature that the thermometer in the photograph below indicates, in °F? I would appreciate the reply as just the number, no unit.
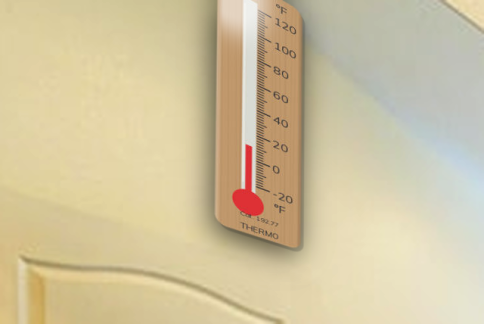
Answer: 10
